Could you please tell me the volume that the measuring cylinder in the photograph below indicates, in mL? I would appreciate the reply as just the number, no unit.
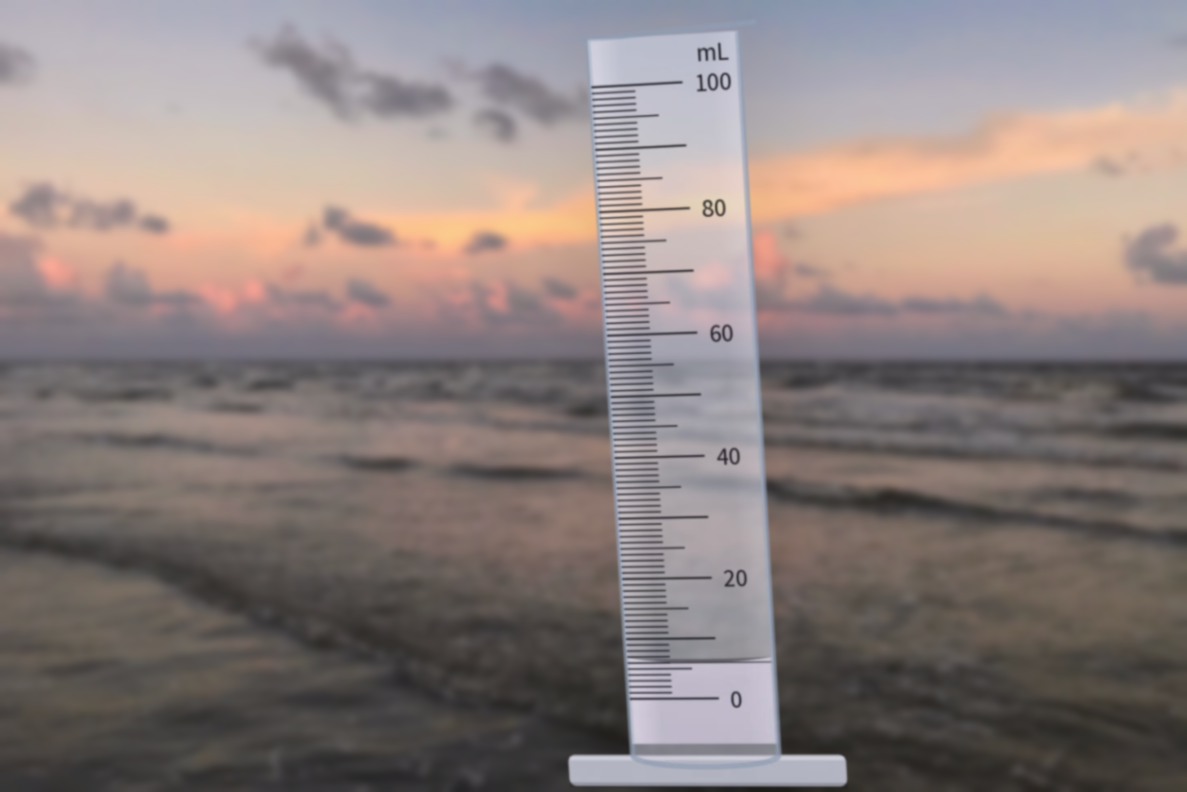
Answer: 6
